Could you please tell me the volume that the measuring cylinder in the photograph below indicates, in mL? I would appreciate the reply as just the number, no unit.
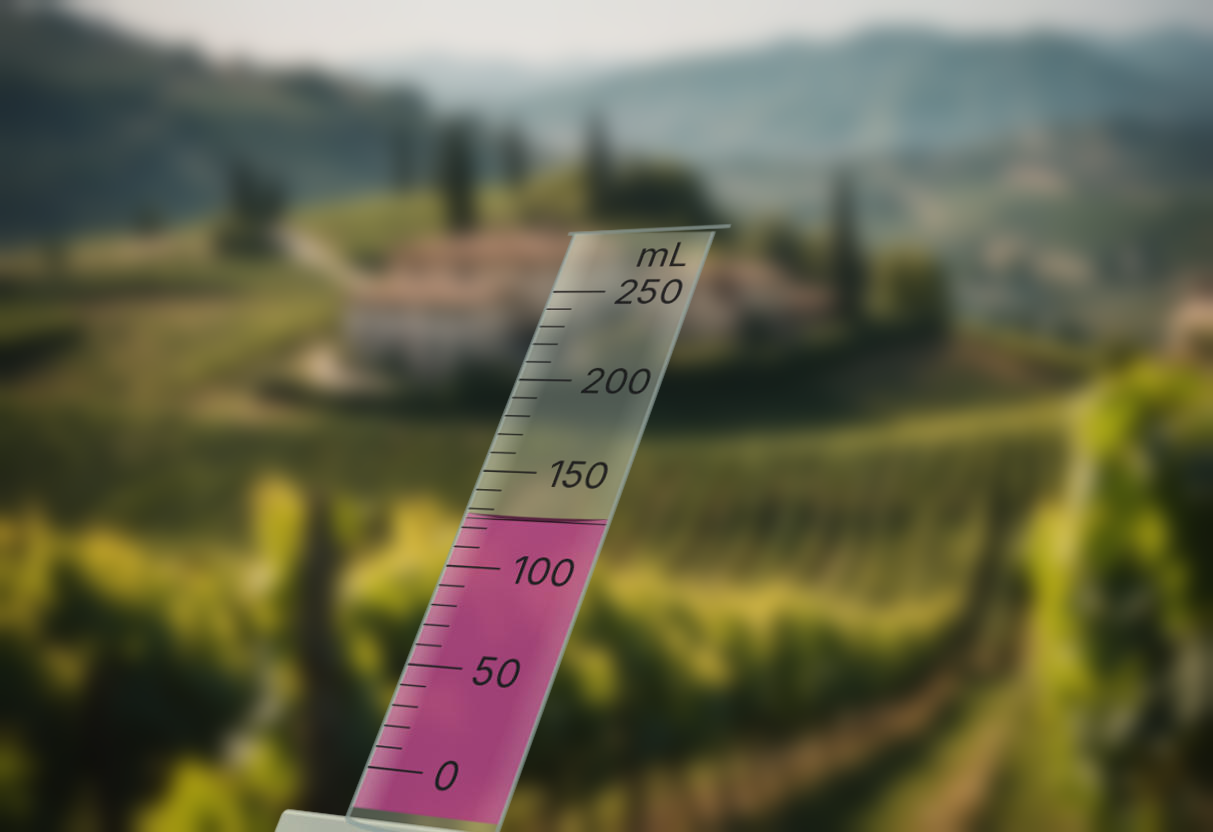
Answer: 125
